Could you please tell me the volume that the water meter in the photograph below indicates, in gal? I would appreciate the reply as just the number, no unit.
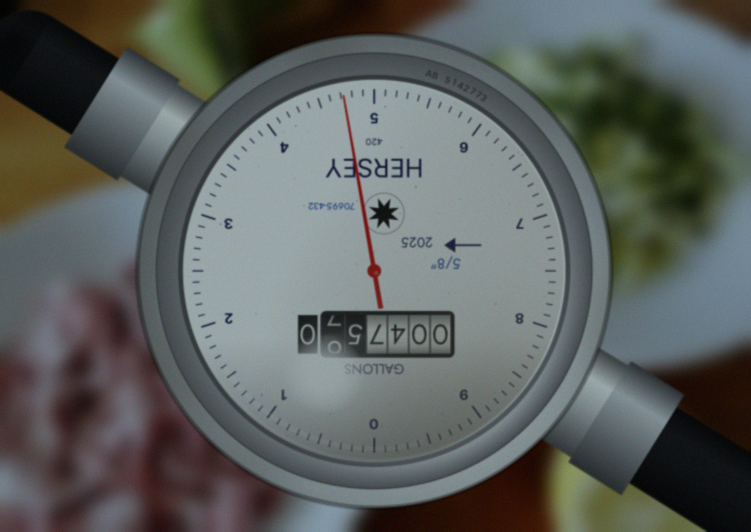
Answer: 47564.7
